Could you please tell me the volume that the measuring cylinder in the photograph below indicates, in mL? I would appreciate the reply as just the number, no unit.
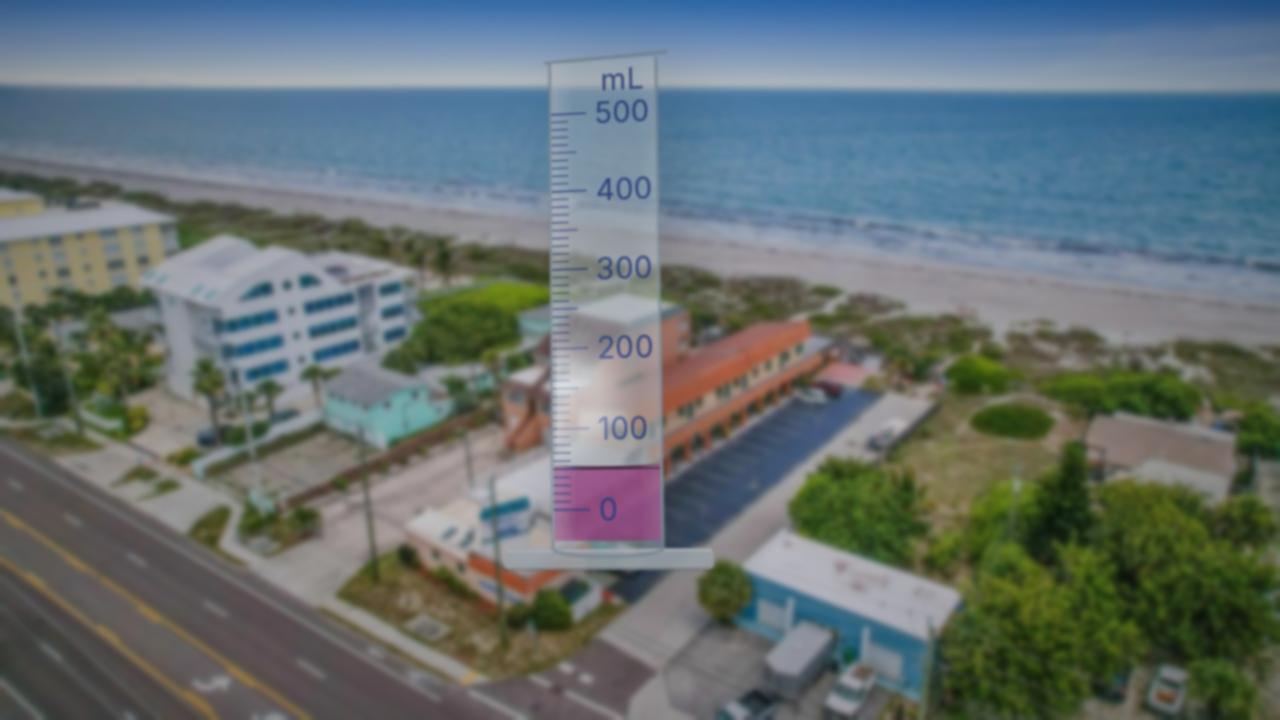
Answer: 50
